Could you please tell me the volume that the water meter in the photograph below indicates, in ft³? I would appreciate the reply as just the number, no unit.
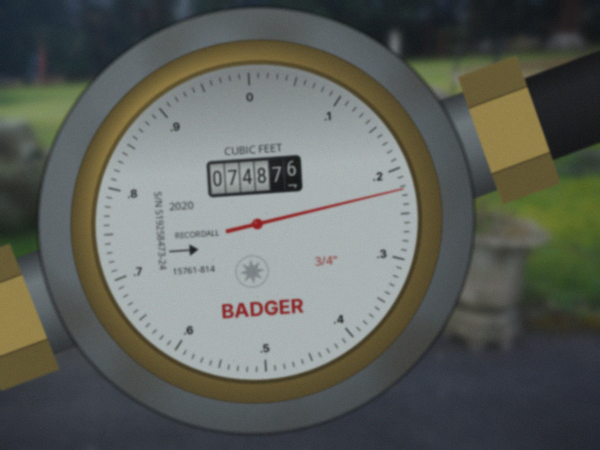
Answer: 74876.22
